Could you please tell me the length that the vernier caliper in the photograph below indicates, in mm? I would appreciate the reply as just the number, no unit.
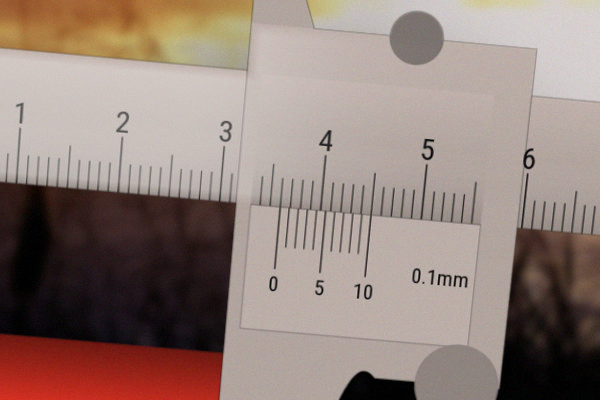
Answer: 36.0
